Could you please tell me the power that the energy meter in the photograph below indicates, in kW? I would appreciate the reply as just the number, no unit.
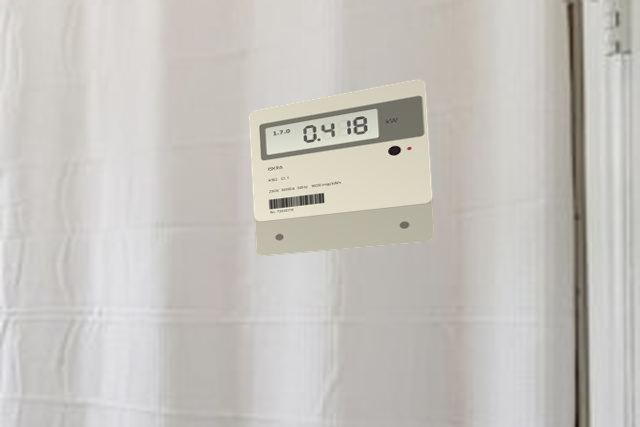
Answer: 0.418
